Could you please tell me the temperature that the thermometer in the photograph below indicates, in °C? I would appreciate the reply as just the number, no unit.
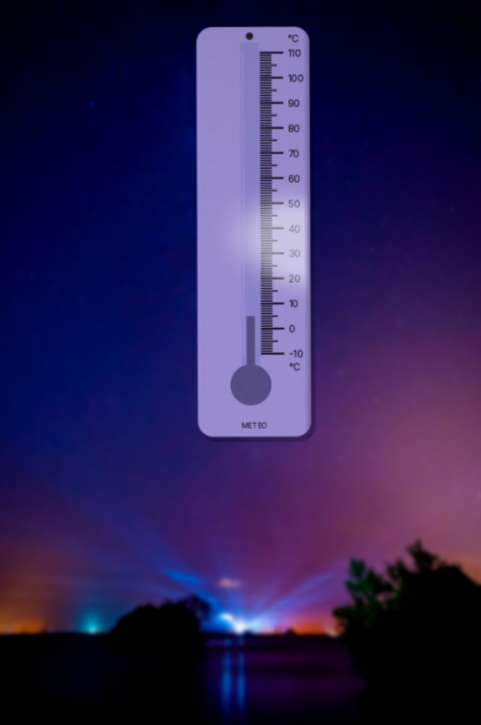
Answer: 5
